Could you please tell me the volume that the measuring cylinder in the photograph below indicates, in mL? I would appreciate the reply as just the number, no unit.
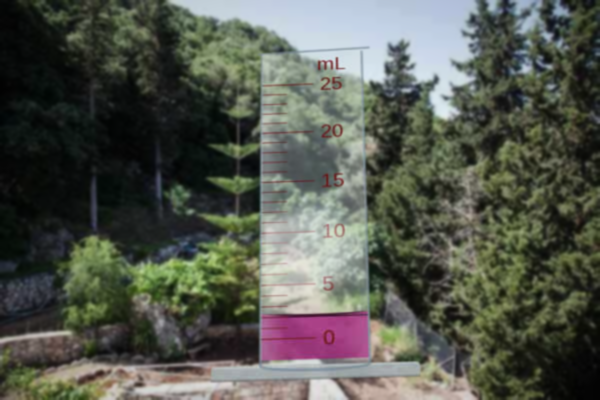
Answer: 2
